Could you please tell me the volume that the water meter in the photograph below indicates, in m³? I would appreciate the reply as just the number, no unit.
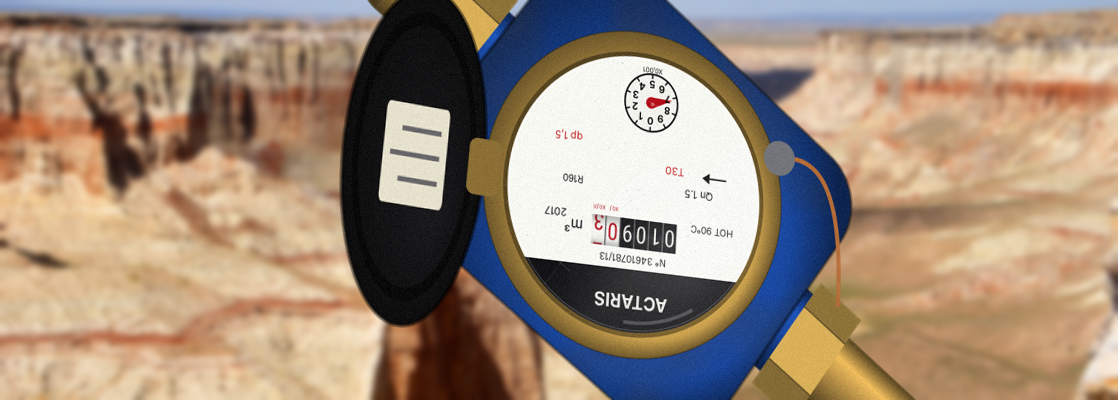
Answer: 109.027
